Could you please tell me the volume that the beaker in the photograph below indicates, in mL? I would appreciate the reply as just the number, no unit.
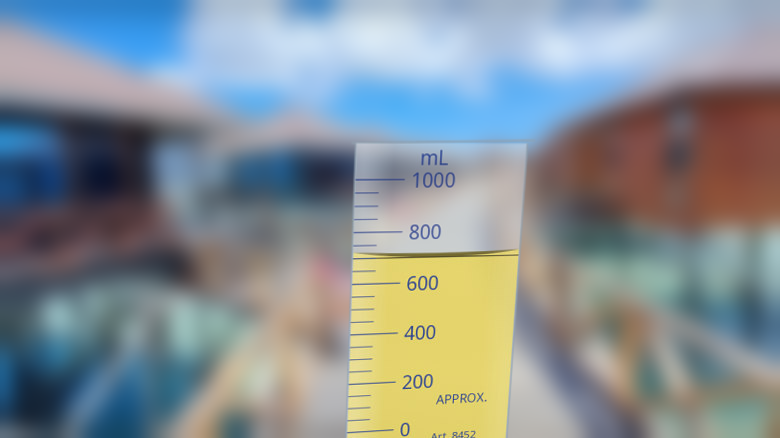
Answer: 700
